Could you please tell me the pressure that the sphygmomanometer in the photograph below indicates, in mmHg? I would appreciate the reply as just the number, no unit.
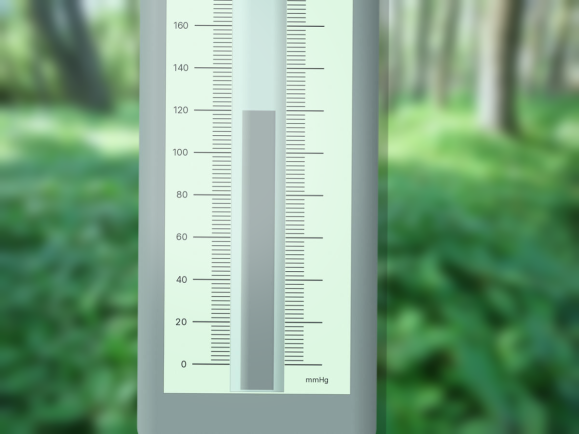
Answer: 120
